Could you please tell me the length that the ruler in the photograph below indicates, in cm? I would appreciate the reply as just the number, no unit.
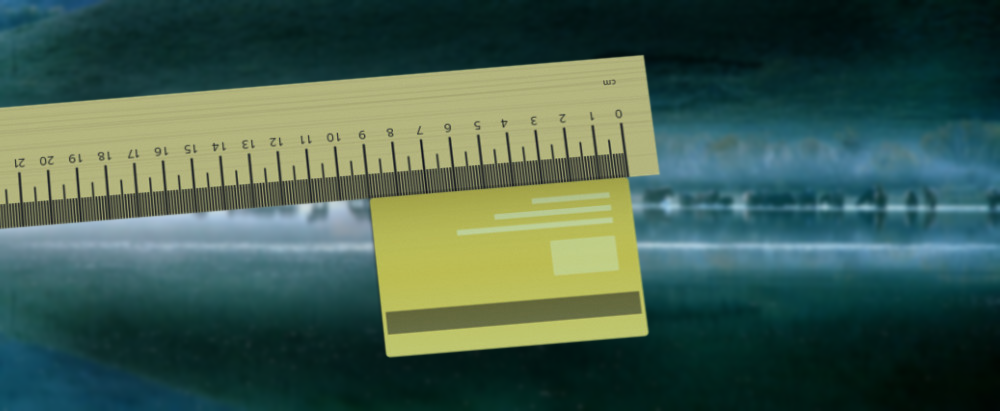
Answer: 9
